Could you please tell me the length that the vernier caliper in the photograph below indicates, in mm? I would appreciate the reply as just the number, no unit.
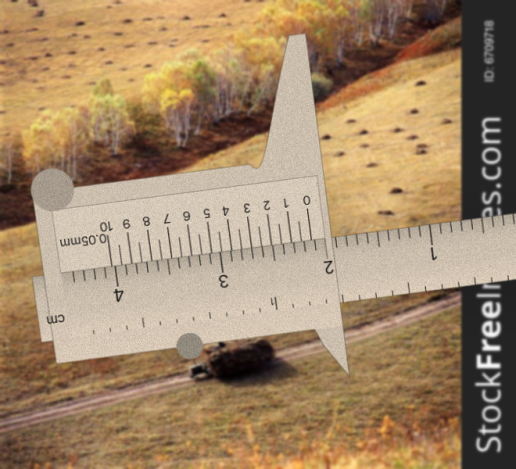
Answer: 21.3
